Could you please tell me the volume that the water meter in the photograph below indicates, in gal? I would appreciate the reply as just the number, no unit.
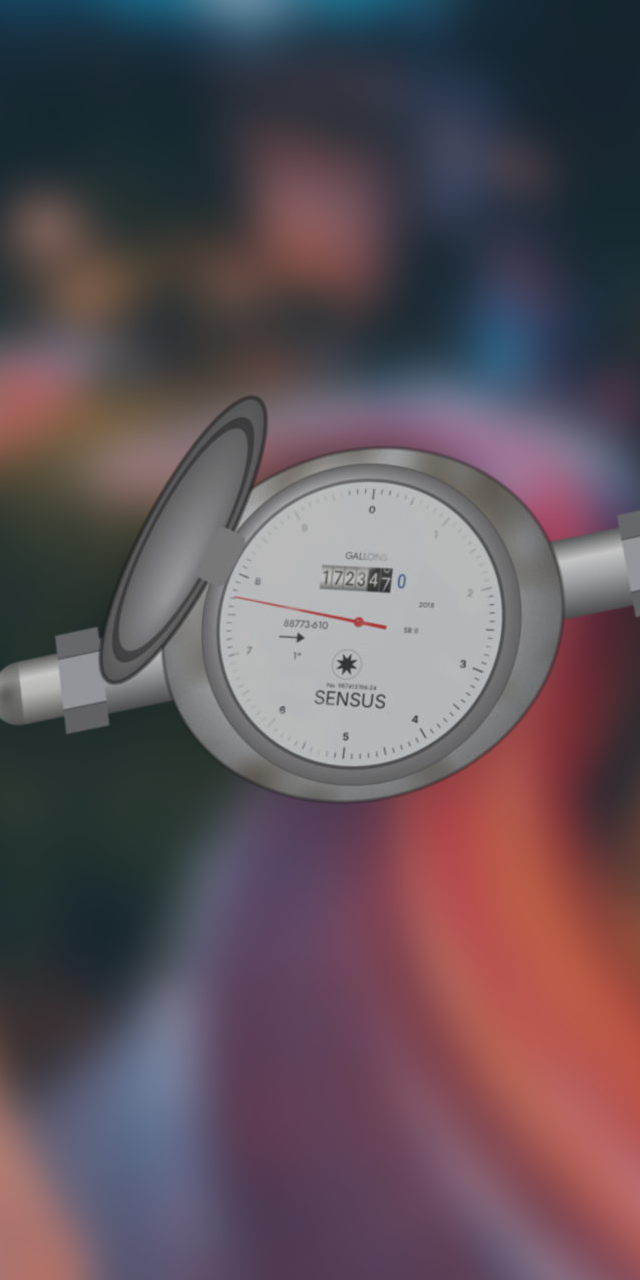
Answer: 1723467.7
